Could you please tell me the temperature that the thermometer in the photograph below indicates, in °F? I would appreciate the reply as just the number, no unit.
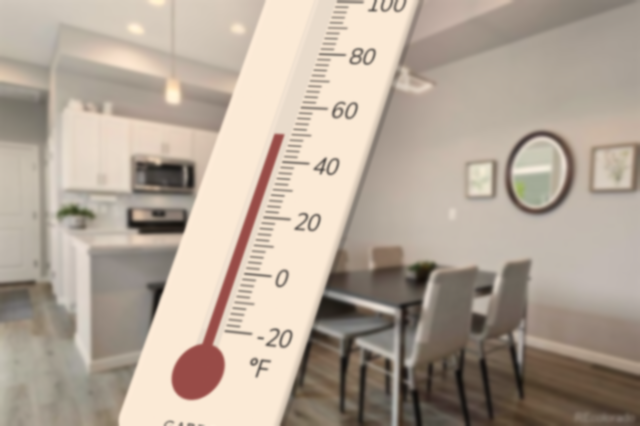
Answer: 50
